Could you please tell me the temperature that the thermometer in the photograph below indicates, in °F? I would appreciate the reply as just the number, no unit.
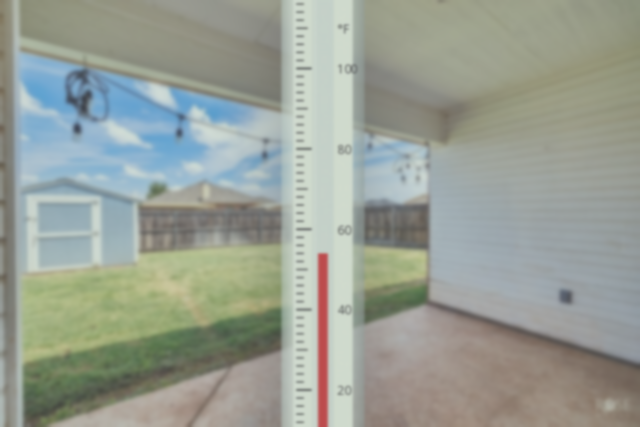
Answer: 54
